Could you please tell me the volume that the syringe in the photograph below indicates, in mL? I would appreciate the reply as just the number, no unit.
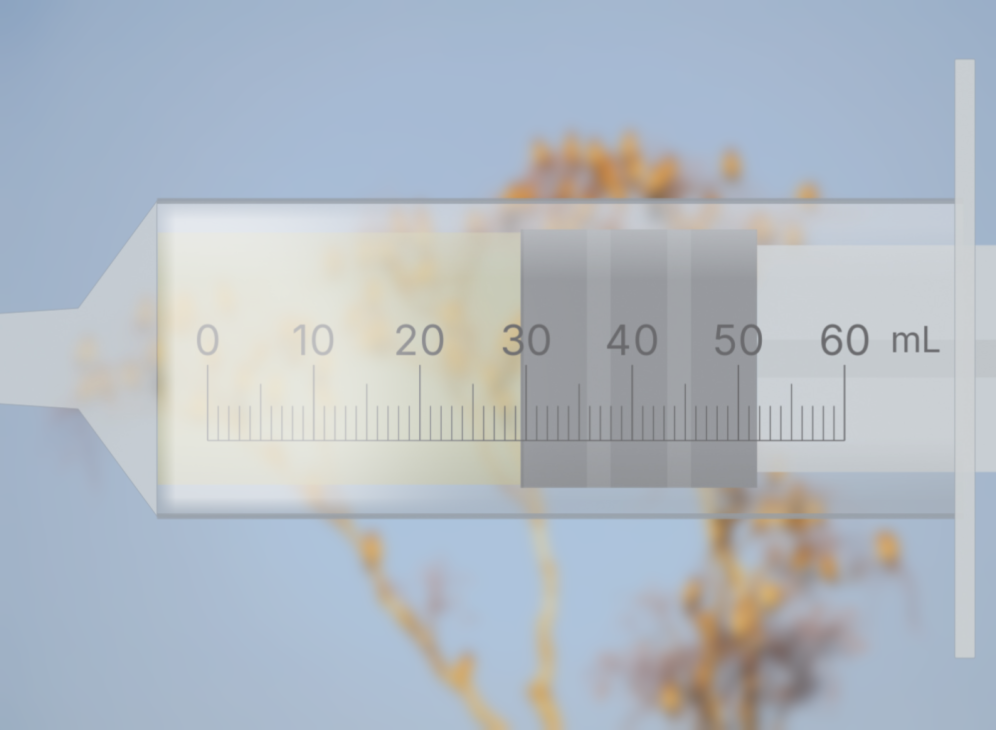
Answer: 29.5
